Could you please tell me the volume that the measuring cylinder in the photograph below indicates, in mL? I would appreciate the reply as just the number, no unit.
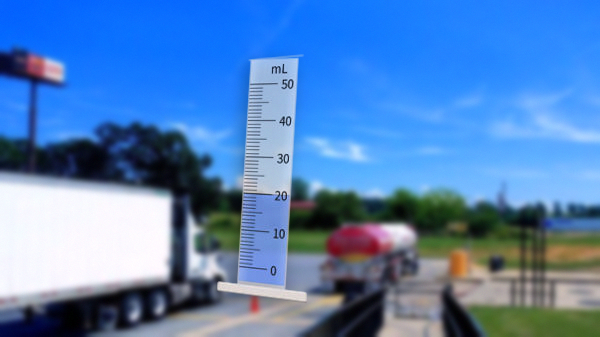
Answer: 20
